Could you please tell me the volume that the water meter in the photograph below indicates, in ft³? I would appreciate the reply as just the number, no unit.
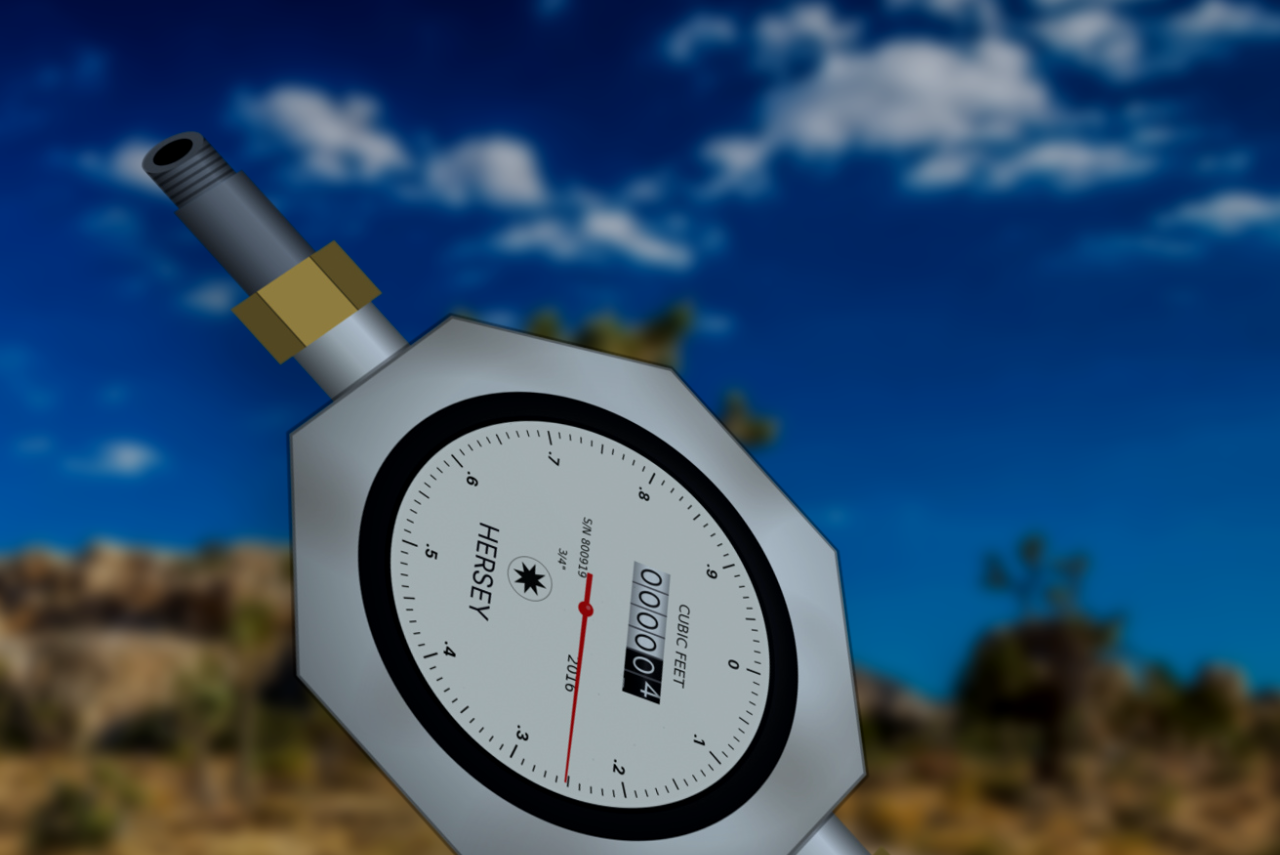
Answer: 4.25
